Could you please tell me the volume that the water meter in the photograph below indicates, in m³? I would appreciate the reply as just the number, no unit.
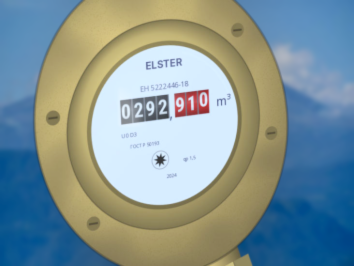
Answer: 292.910
